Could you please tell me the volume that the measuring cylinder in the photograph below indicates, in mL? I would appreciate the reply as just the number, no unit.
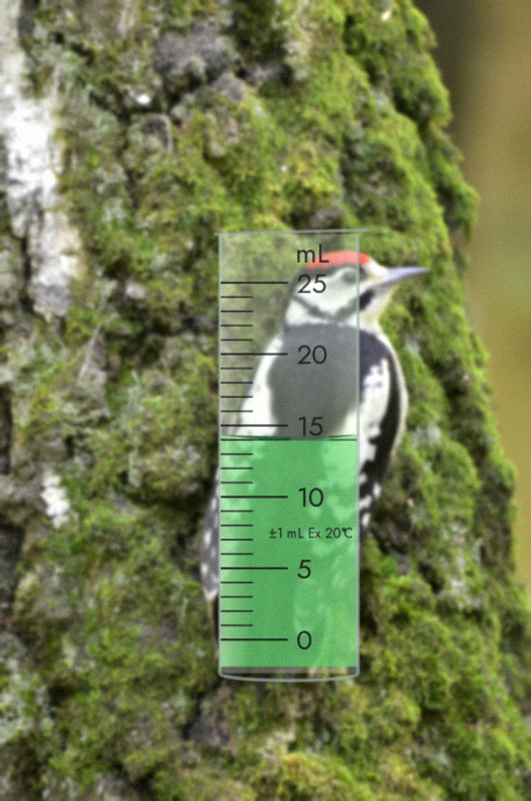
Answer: 14
